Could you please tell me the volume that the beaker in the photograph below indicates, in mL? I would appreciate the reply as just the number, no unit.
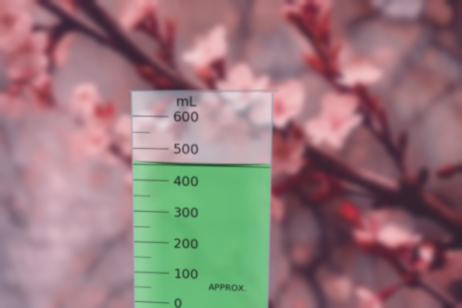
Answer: 450
